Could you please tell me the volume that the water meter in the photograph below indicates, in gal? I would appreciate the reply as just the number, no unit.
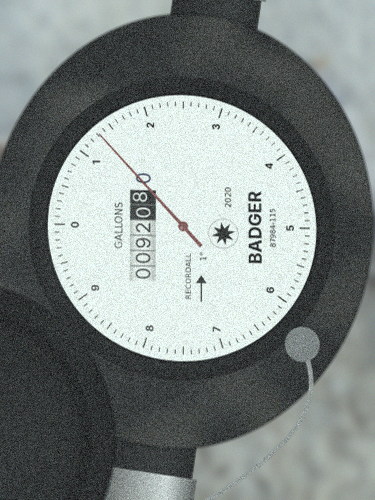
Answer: 92081.3
